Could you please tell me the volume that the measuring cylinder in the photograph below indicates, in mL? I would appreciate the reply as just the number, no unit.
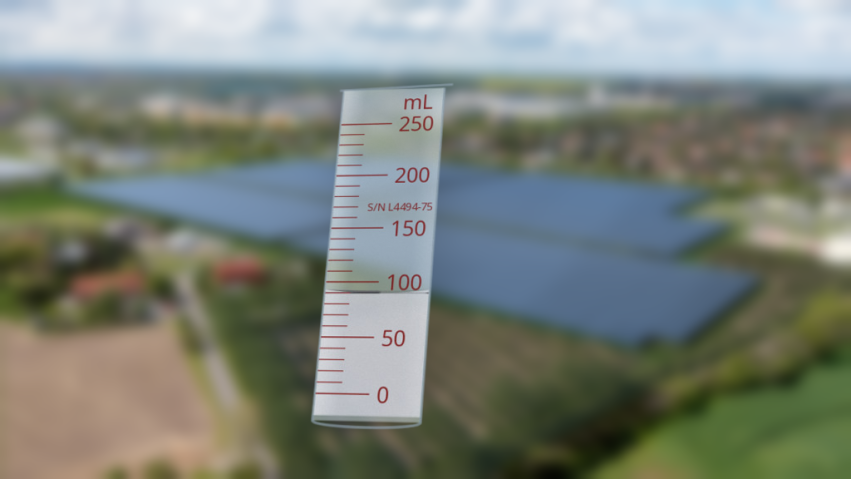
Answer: 90
